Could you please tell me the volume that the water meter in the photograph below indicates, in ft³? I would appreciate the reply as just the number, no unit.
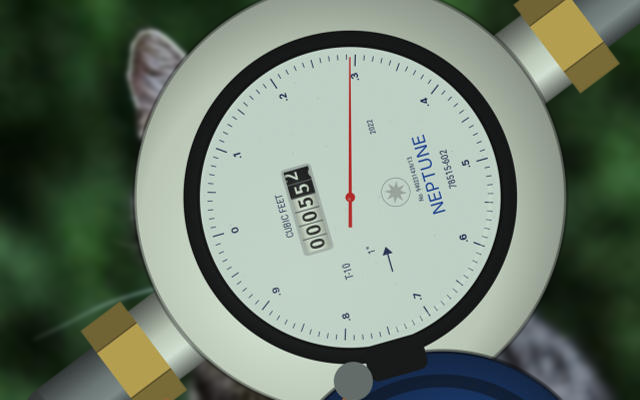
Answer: 552.29
